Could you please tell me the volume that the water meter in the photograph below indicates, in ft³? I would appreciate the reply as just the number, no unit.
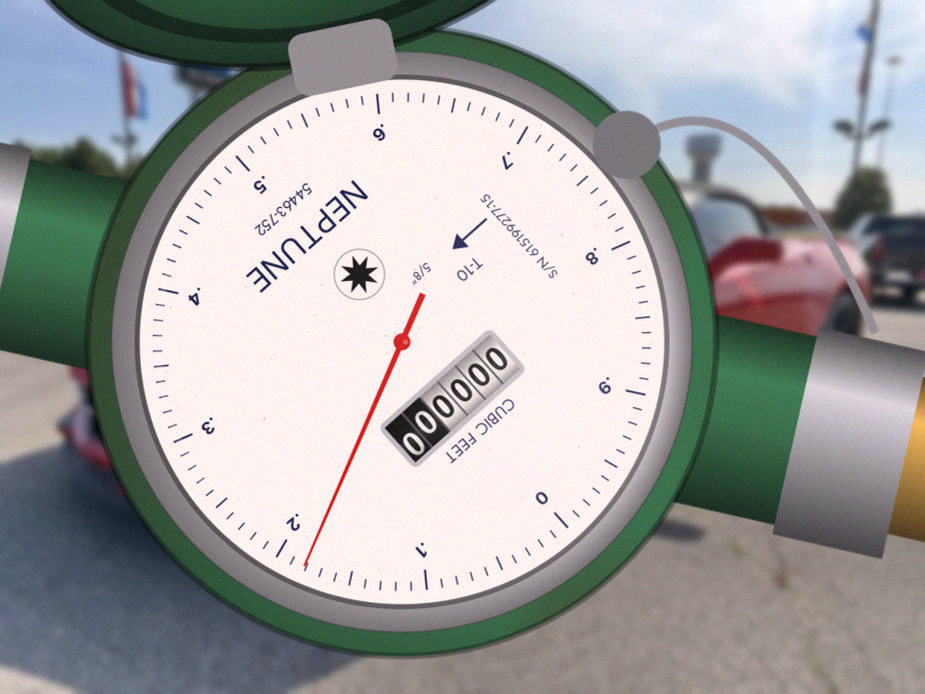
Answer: 0.18
